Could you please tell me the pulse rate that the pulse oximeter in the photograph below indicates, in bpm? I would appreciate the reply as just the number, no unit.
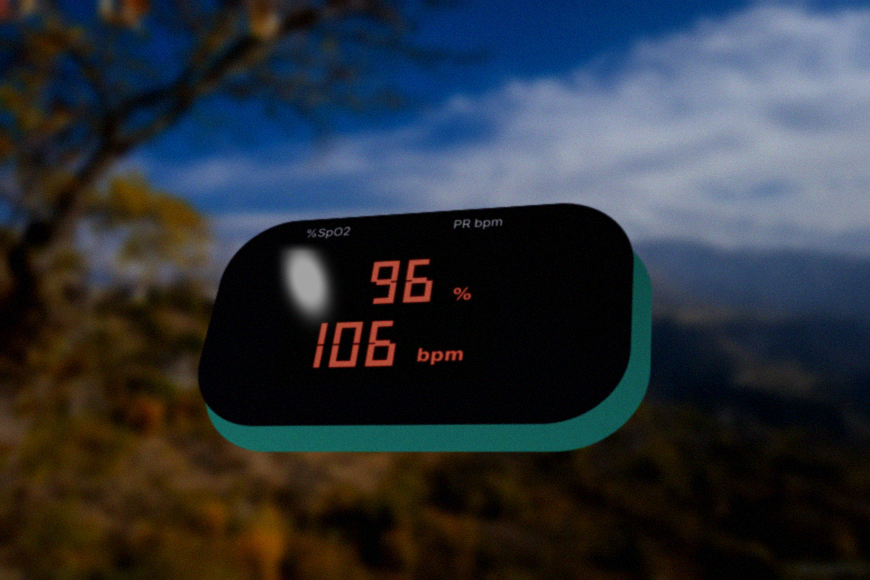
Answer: 106
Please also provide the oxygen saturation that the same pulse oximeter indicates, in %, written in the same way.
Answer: 96
